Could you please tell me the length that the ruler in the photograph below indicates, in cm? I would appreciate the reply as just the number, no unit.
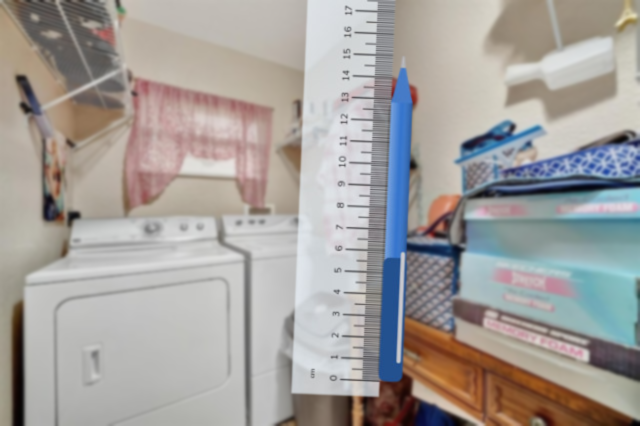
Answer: 15
